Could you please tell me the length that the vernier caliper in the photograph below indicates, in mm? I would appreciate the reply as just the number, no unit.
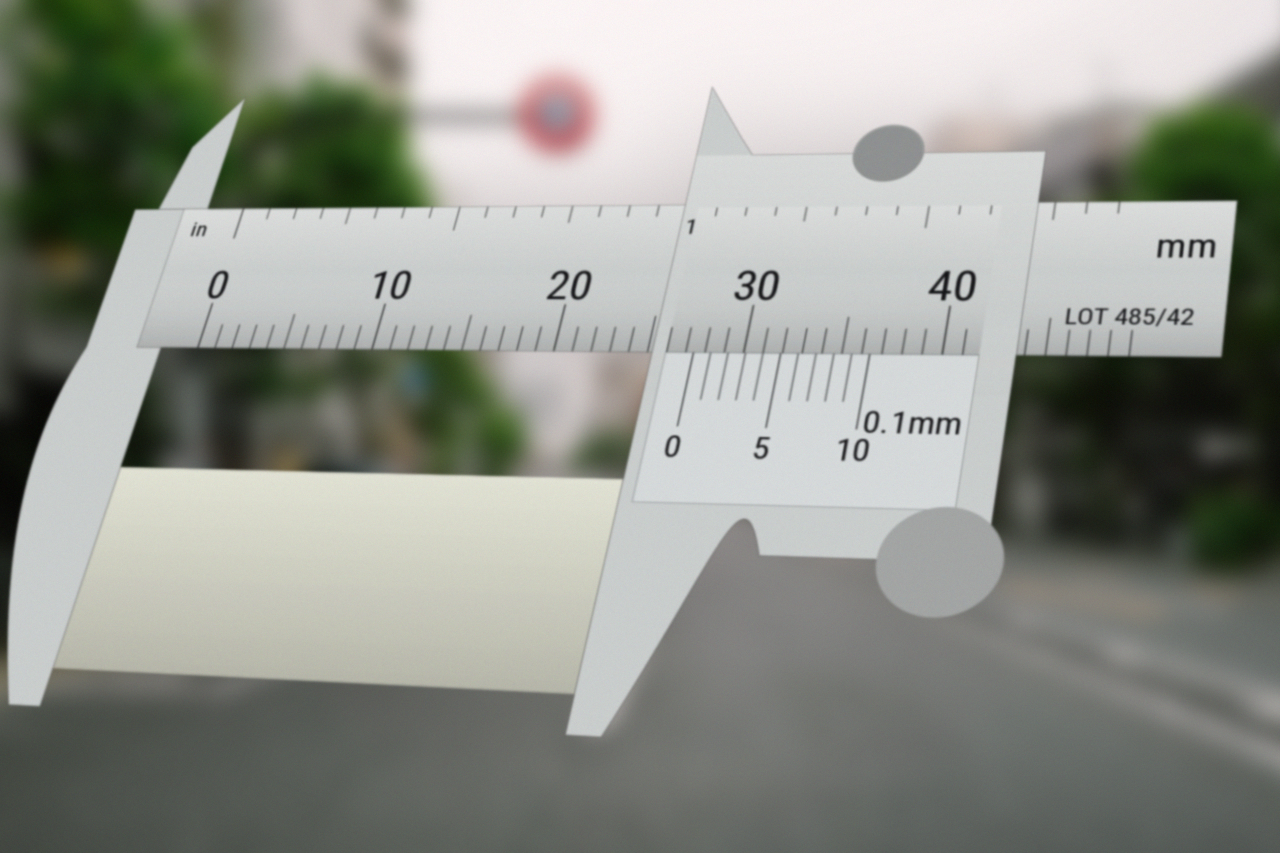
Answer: 27.4
